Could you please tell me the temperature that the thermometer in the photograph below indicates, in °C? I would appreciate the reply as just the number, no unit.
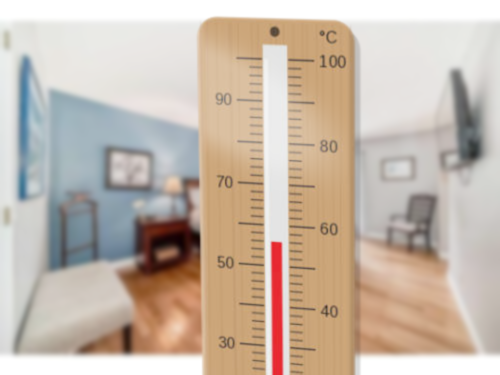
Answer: 56
